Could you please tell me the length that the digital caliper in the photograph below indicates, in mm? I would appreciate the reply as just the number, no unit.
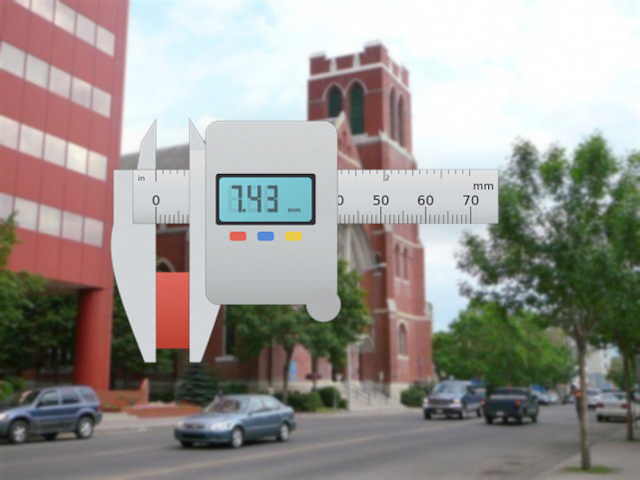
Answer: 7.43
